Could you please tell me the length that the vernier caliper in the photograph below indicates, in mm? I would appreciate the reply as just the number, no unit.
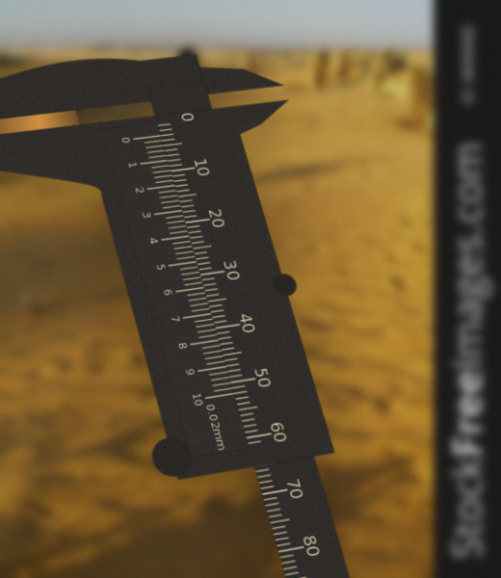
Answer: 3.0
